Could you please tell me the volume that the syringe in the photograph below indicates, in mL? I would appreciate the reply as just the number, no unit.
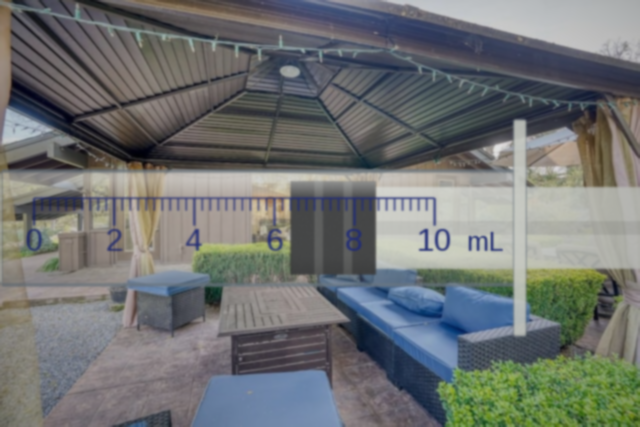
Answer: 6.4
